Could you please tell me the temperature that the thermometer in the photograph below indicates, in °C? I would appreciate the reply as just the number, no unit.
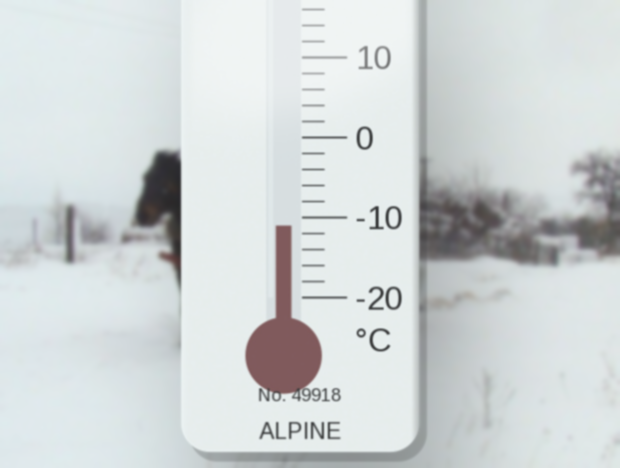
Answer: -11
